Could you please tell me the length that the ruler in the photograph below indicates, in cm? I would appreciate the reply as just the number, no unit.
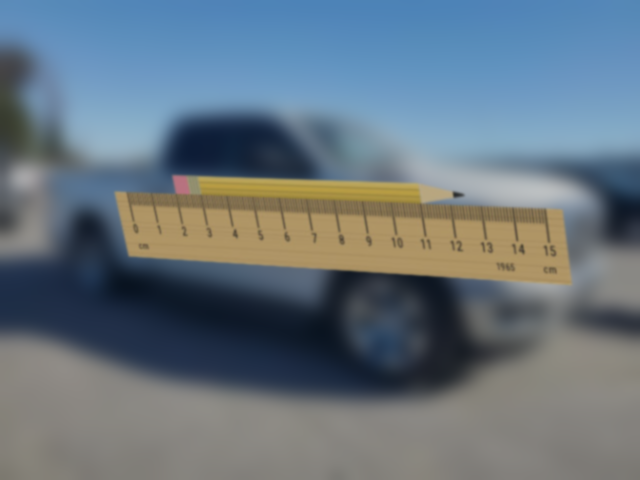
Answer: 10.5
